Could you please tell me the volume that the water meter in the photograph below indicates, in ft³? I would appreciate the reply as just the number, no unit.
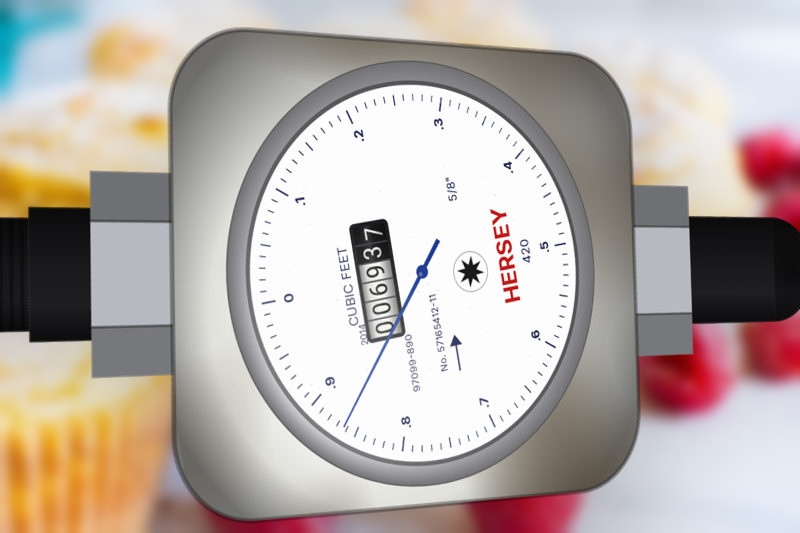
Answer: 6936.86
